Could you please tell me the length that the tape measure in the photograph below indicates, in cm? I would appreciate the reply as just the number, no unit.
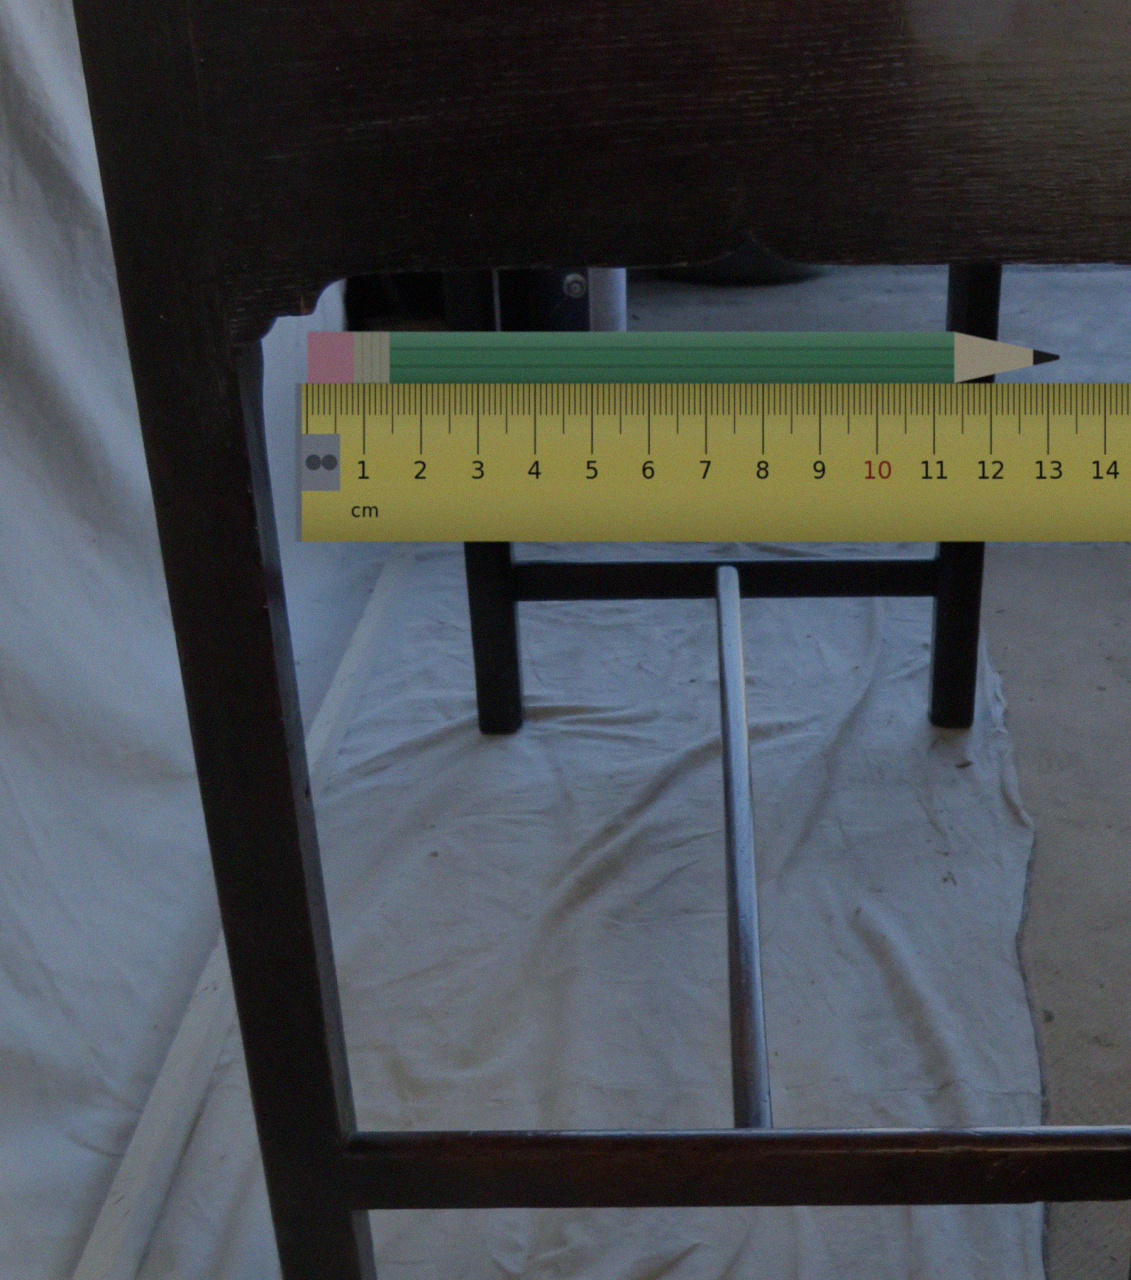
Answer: 13.2
